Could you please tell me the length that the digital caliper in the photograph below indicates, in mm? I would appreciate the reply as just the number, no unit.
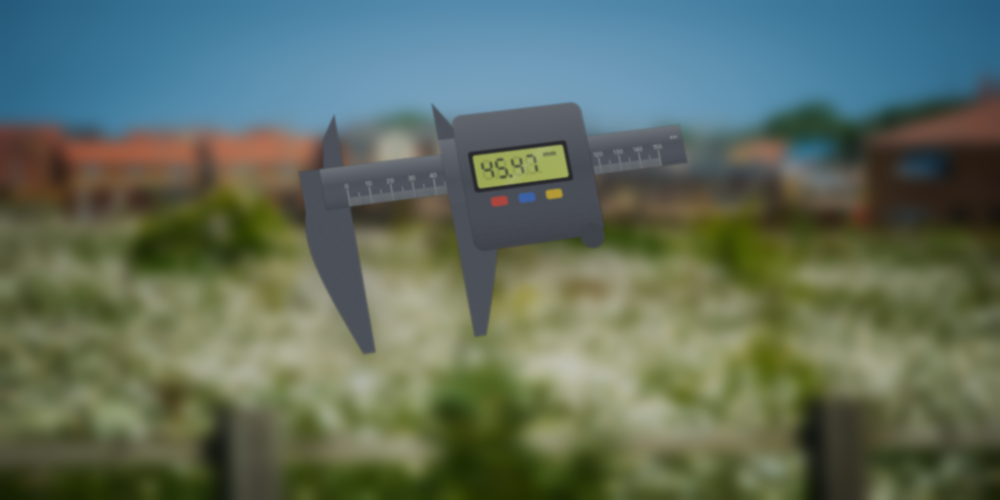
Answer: 45.47
